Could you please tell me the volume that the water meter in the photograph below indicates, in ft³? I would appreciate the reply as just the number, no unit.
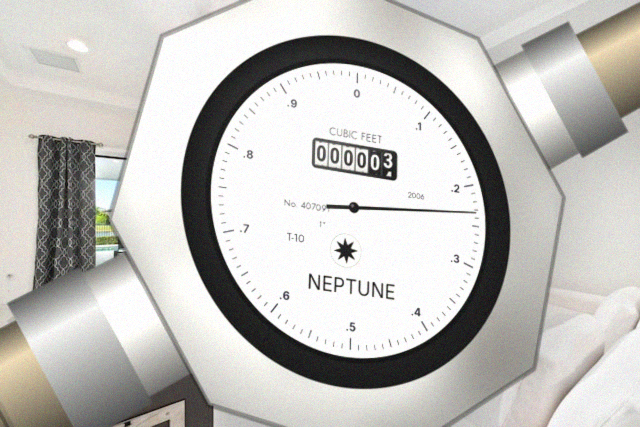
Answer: 3.23
